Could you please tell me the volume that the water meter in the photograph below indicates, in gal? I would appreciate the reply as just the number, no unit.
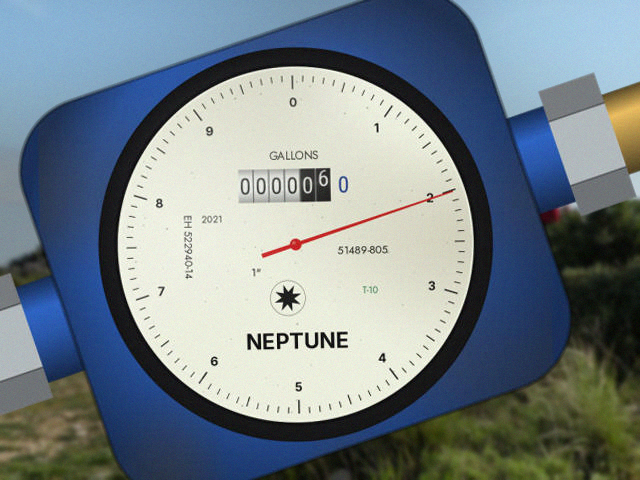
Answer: 62.0
